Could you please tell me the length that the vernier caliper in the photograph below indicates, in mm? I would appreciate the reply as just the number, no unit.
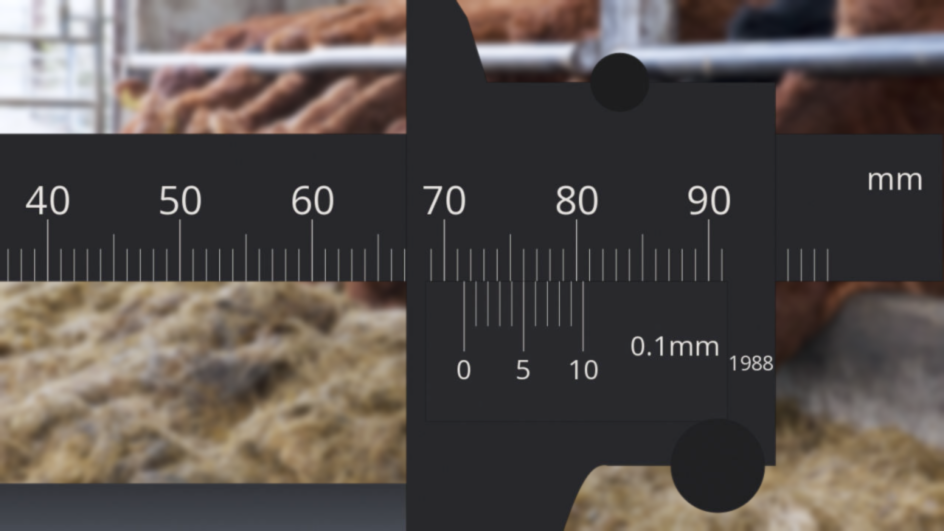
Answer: 71.5
